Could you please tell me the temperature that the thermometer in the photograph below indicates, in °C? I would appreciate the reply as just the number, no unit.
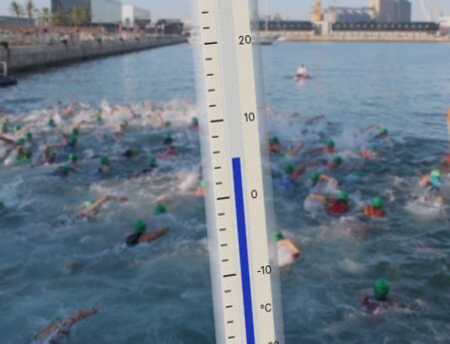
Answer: 5
